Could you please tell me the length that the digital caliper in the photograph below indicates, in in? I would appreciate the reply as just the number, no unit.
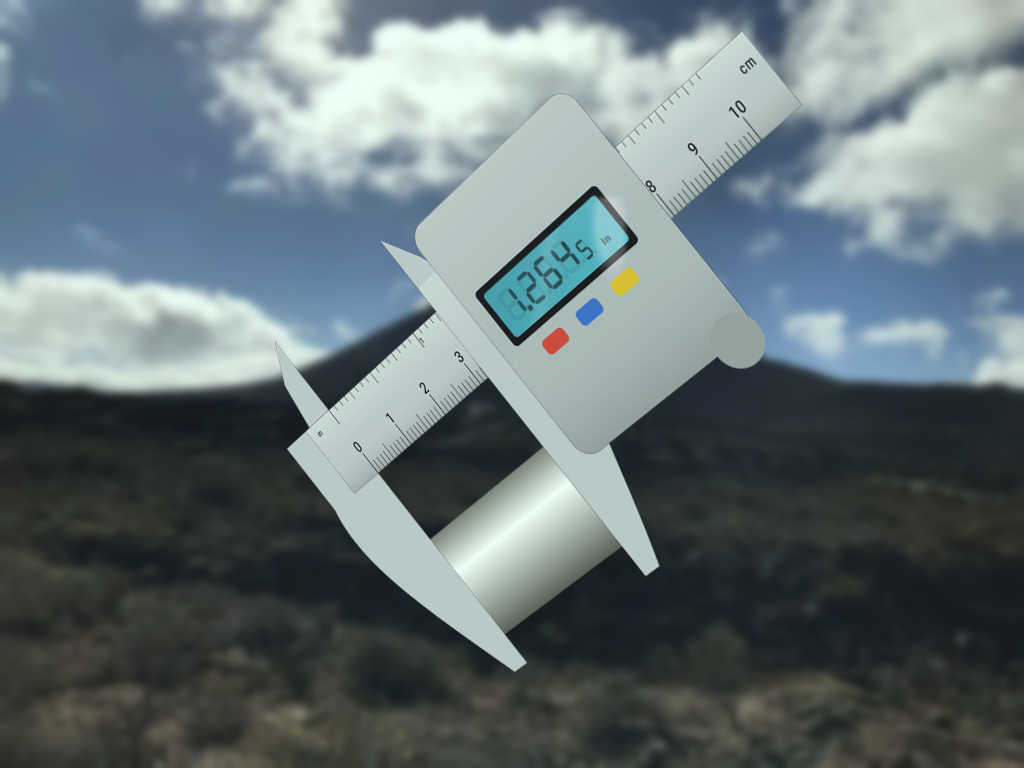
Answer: 1.2645
